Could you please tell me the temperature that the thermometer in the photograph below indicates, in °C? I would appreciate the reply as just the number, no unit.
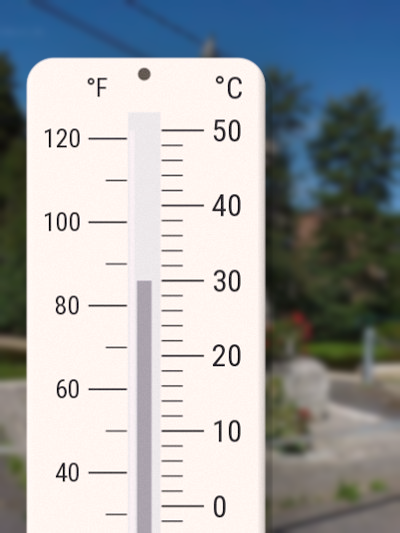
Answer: 30
